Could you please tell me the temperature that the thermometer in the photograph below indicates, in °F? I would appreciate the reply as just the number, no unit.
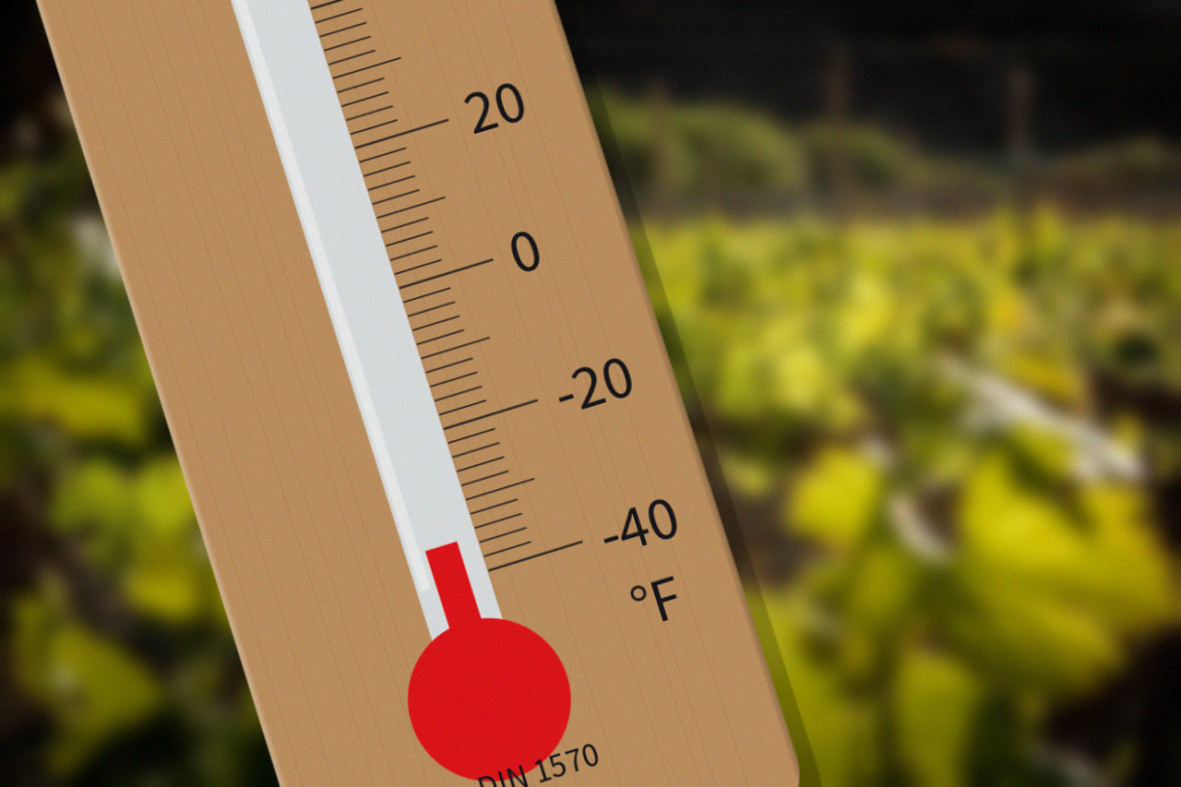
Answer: -35
